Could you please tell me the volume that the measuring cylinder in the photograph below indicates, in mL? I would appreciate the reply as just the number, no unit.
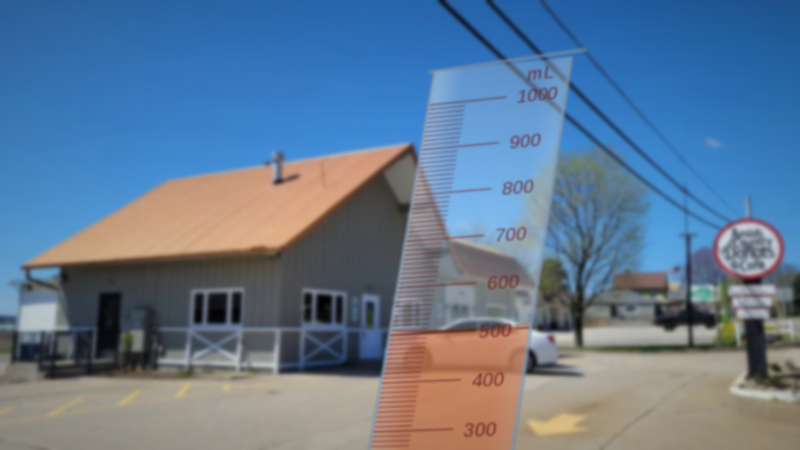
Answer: 500
